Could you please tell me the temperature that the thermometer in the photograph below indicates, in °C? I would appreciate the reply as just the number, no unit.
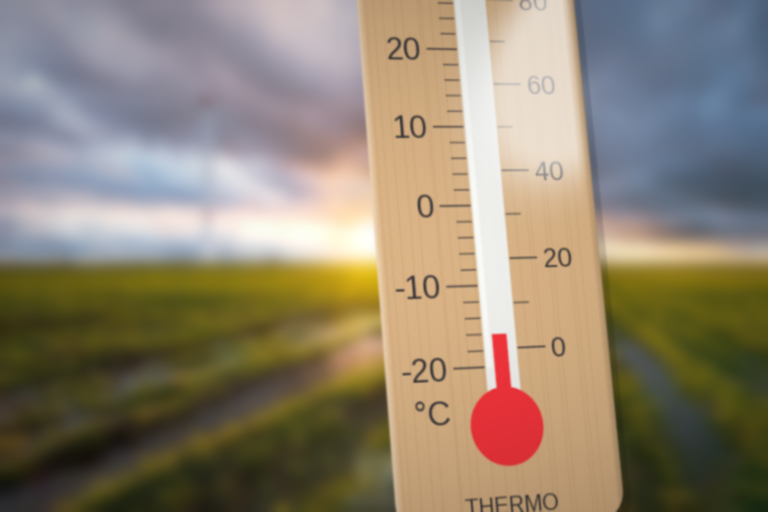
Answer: -16
